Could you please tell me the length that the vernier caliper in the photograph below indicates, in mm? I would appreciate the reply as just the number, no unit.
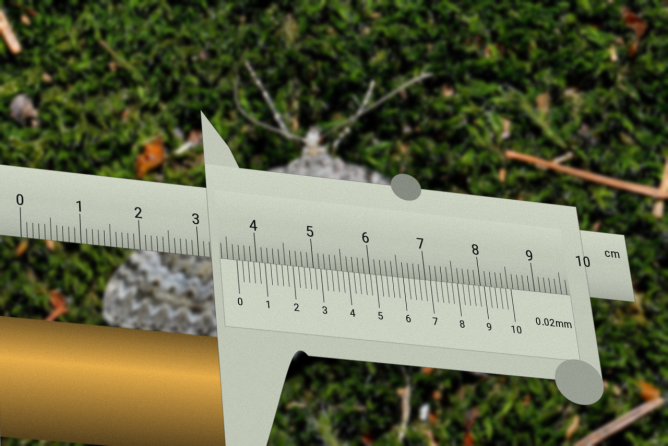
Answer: 36.6
